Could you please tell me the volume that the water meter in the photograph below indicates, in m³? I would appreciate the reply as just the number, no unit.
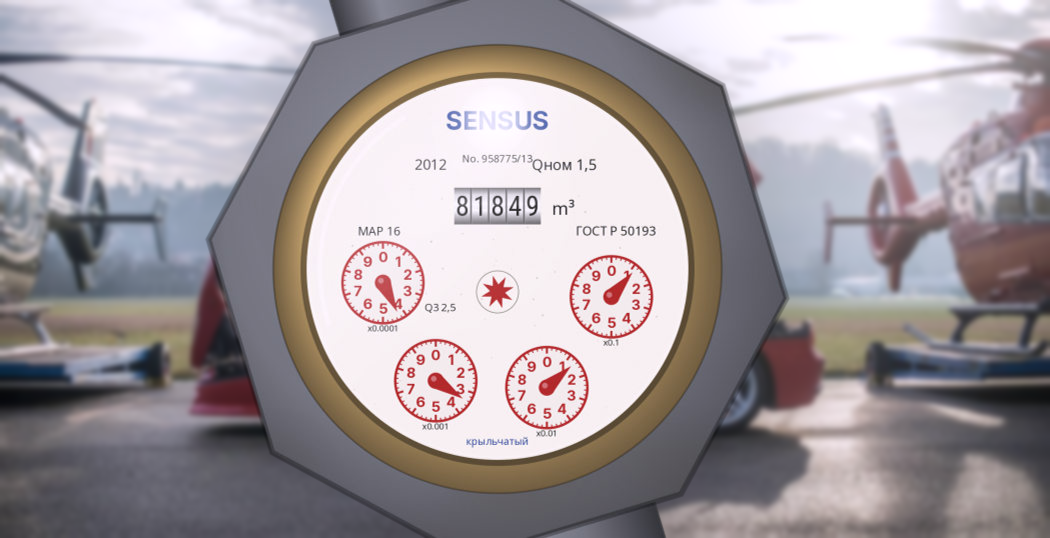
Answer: 81849.1134
